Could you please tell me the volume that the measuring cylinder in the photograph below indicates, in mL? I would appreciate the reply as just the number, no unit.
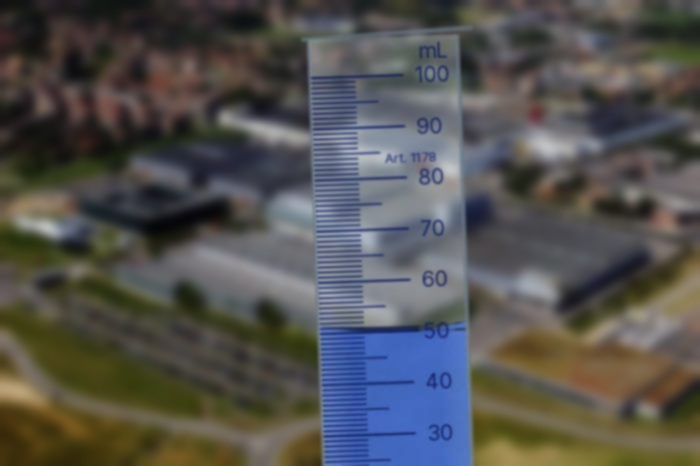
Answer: 50
